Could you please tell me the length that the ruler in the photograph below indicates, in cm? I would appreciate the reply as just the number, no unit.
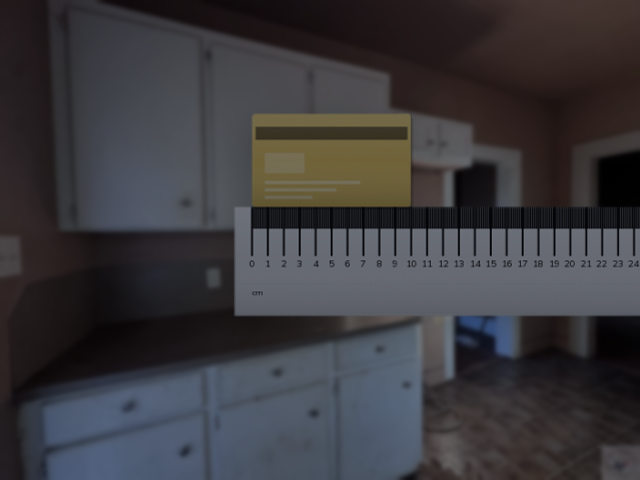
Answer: 10
